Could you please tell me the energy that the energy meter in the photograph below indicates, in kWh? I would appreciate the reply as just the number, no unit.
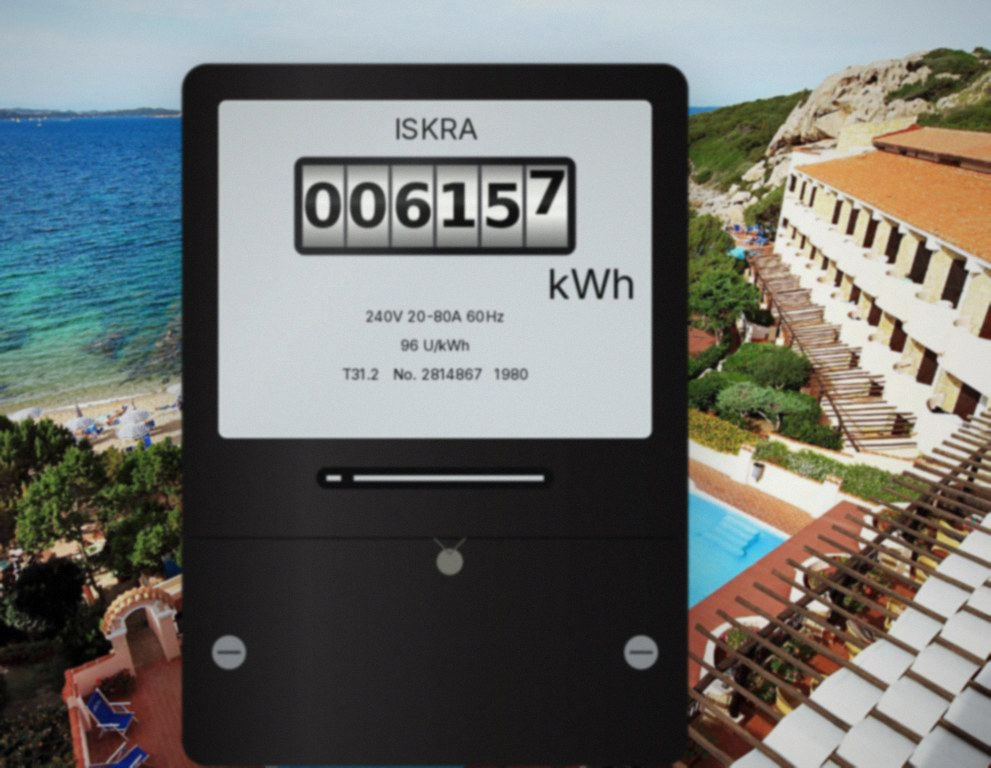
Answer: 6157
